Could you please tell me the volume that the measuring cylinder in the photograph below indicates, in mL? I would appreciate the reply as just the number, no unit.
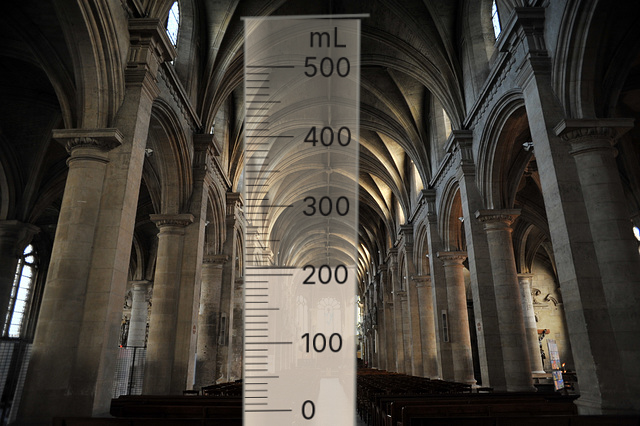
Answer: 210
